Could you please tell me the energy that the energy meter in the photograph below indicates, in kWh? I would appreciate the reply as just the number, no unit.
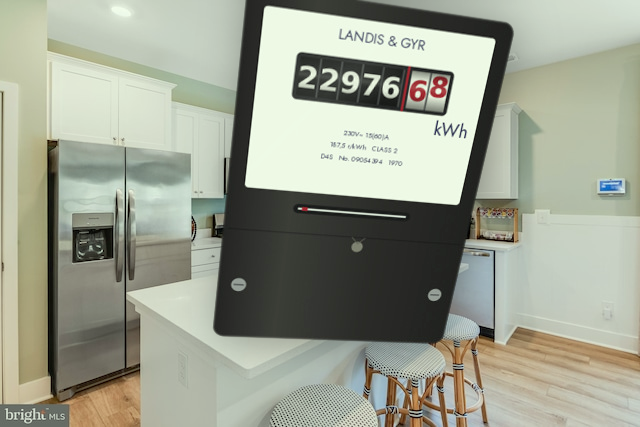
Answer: 22976.68
